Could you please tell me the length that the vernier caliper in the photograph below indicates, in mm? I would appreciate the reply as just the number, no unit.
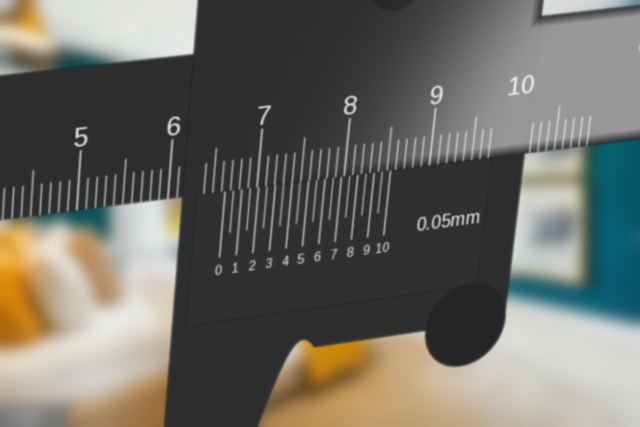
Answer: 66.4
